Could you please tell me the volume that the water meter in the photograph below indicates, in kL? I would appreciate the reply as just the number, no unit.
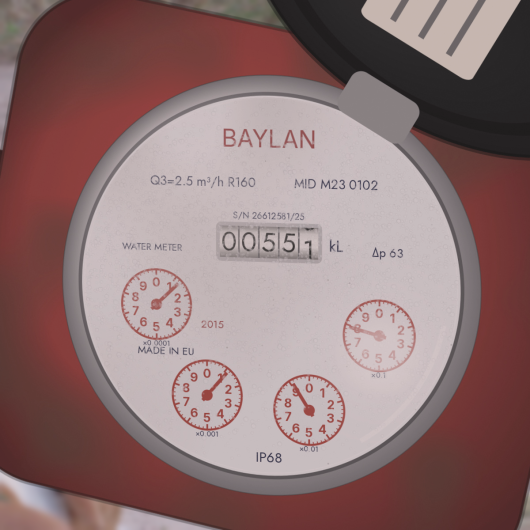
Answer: 550.7911
